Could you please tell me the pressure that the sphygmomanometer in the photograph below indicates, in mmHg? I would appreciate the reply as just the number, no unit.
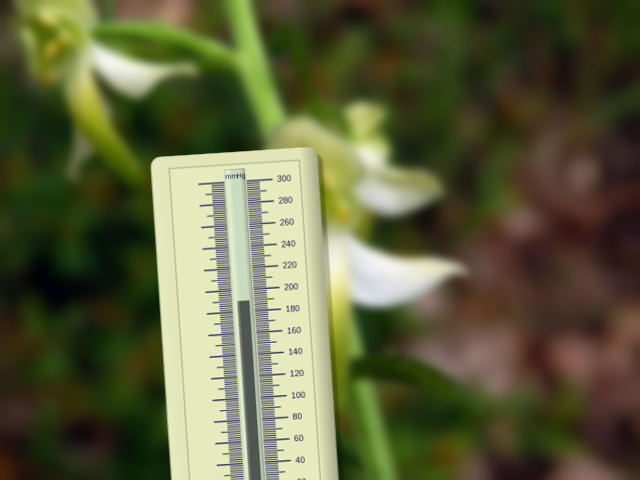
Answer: 190
